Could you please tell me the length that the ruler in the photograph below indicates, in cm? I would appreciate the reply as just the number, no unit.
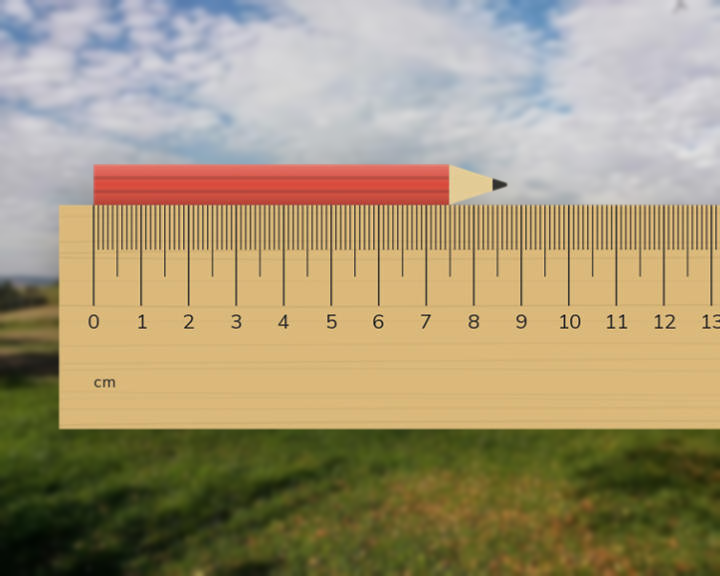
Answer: 8.7
